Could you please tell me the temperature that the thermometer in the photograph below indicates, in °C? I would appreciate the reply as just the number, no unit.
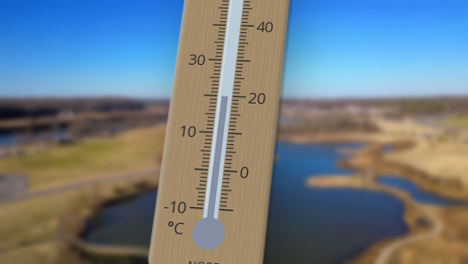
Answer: 20
